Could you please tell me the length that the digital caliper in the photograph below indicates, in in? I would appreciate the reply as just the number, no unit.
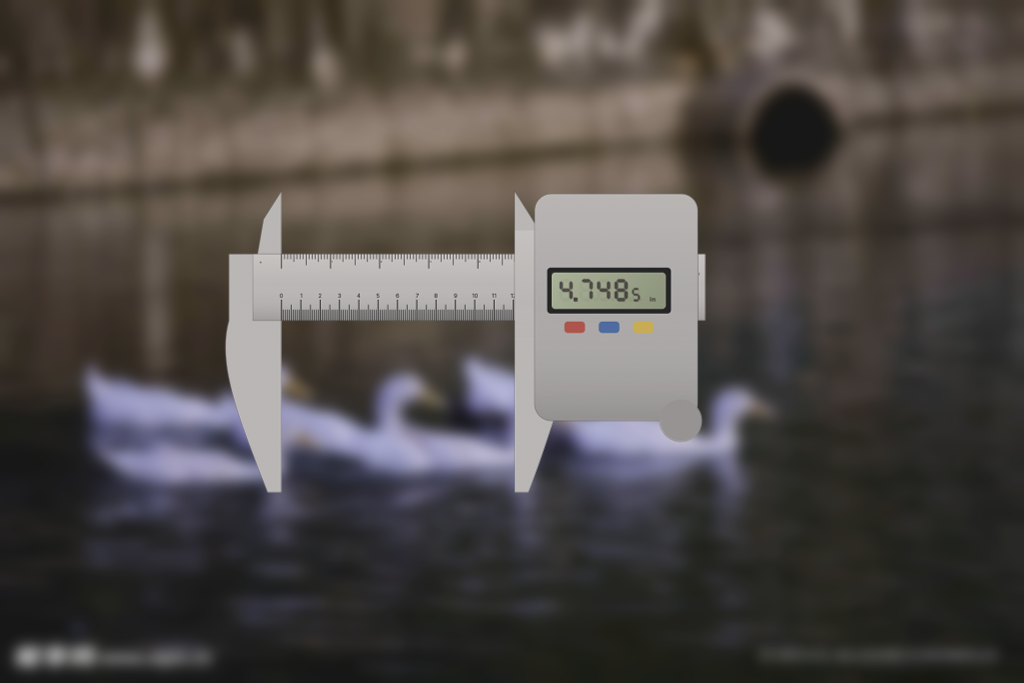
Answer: 4.7485
